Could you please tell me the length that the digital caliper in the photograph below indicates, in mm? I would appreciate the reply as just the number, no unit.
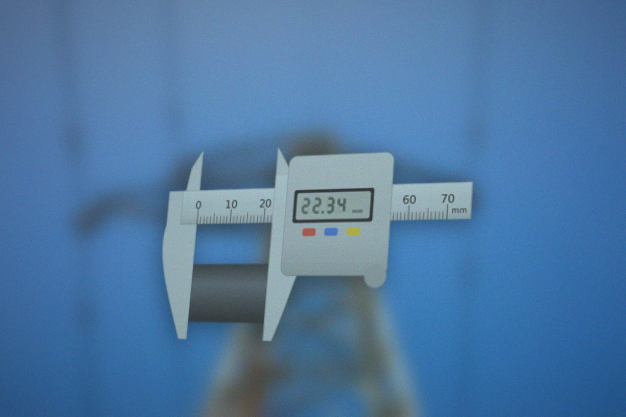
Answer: 22.34
